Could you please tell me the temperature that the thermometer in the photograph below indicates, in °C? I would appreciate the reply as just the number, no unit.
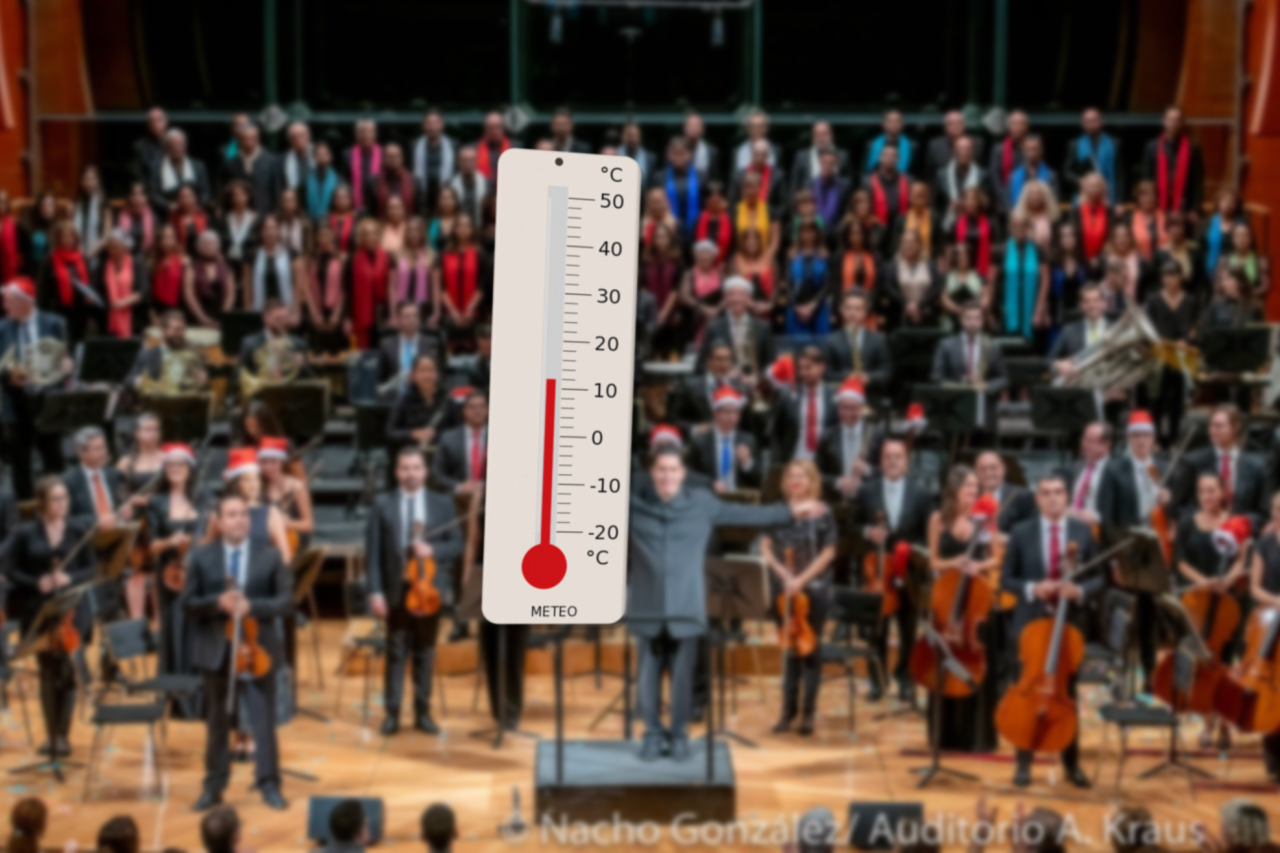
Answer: 12
